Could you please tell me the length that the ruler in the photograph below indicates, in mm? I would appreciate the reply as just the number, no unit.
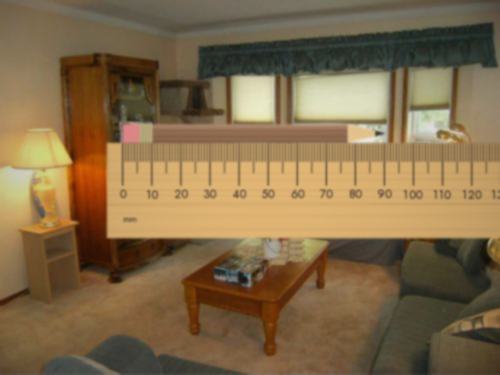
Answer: 90
